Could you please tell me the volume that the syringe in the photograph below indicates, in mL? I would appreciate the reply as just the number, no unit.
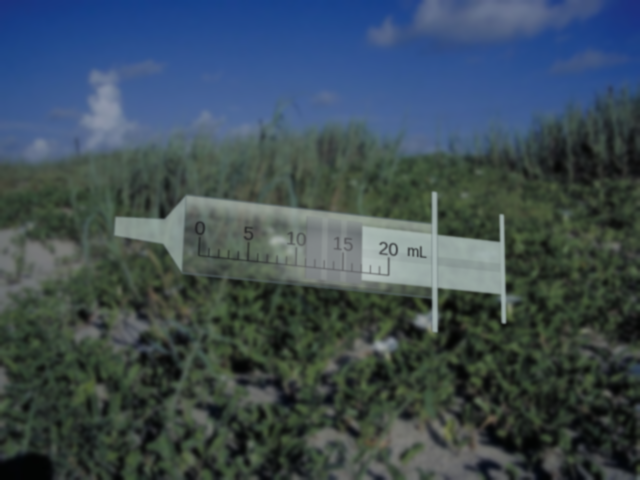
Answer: 11
